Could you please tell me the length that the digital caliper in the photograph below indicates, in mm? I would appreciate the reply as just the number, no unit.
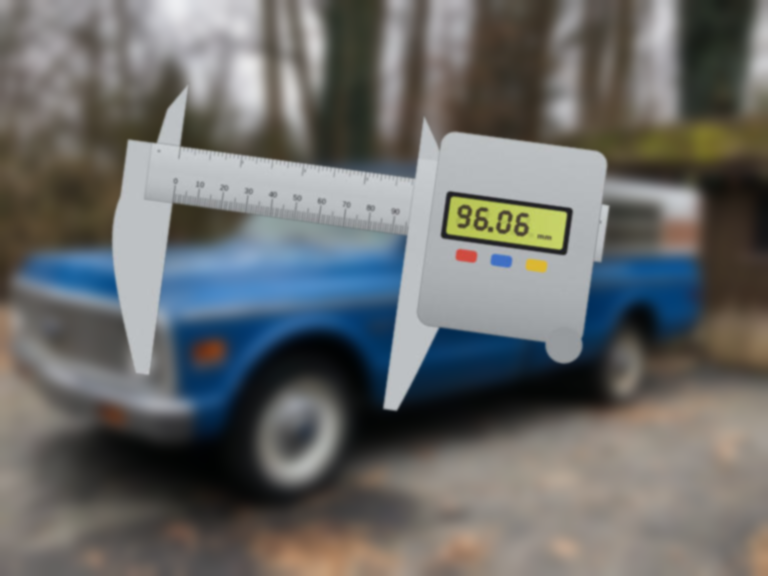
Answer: 96.06
